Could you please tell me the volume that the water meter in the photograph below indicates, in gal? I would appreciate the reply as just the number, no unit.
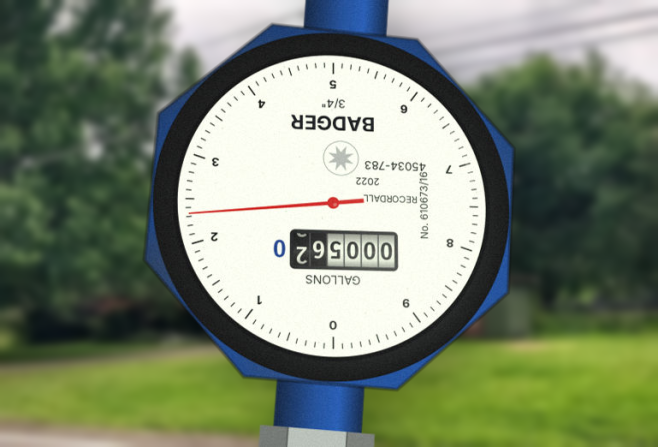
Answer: 5622.3
